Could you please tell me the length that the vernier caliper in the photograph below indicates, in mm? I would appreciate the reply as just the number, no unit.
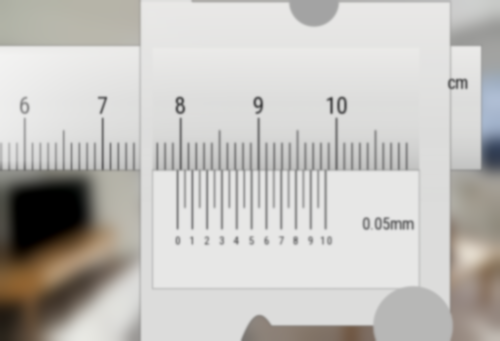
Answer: 79.6
